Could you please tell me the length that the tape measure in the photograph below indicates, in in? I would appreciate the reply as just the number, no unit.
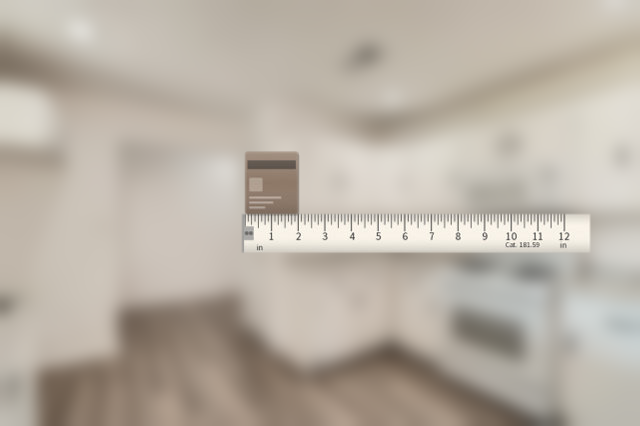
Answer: 2
